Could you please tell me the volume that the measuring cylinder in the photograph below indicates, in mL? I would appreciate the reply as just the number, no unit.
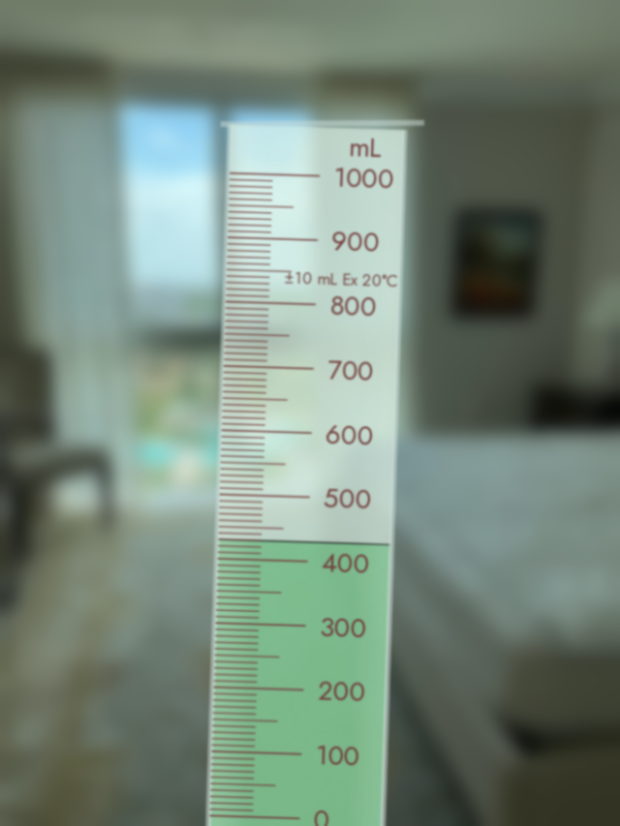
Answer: 430
